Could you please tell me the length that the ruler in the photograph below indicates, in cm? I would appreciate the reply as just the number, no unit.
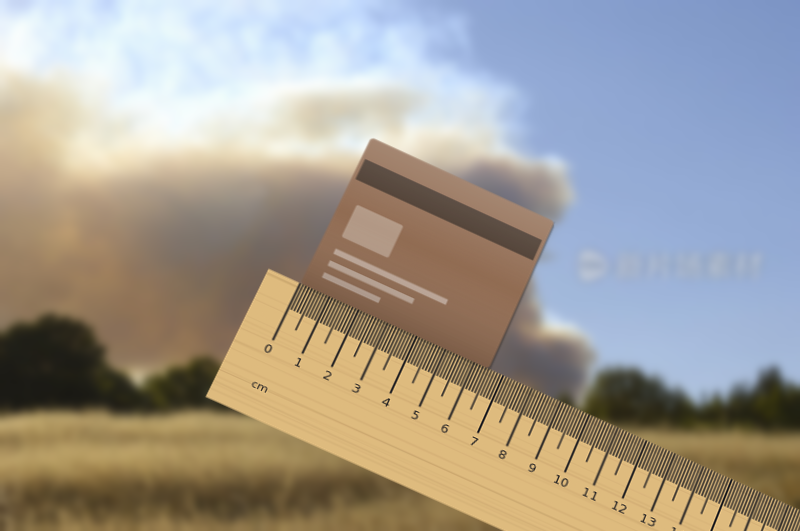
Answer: 6.5
